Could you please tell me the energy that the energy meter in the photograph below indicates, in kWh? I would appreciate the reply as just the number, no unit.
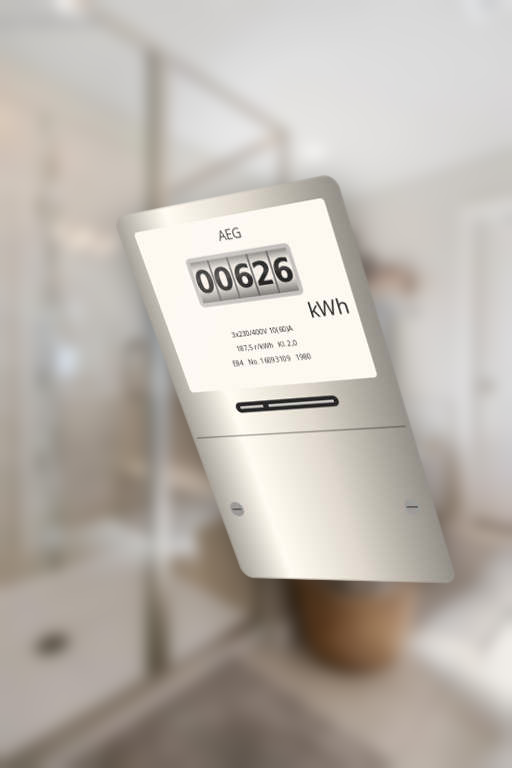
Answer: 626
